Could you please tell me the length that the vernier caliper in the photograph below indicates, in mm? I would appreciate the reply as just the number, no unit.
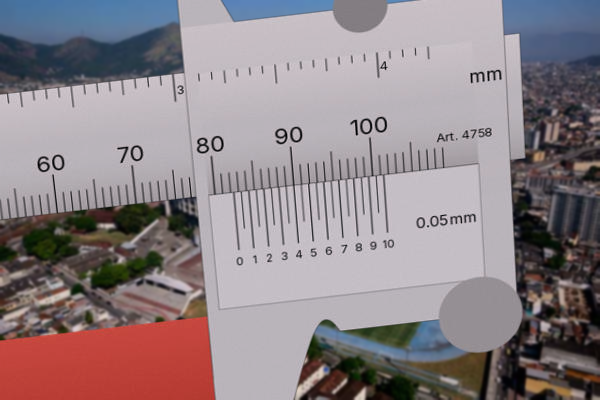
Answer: 82.4
